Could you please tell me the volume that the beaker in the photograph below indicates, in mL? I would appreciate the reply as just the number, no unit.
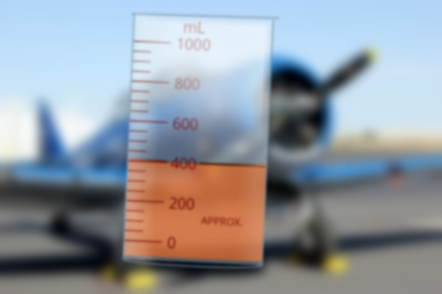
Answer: 400
